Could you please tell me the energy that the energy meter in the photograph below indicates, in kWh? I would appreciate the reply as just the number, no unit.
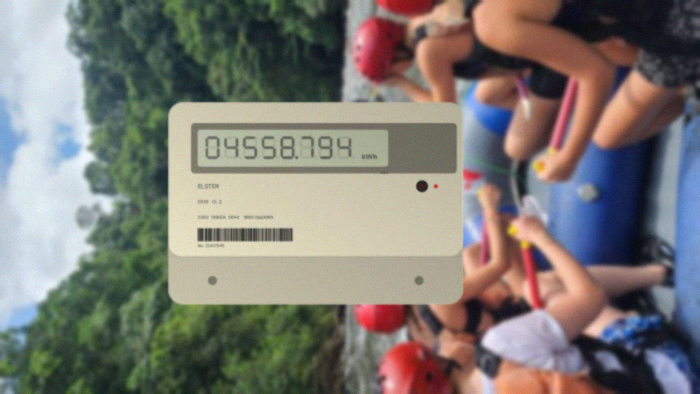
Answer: 4558.794
